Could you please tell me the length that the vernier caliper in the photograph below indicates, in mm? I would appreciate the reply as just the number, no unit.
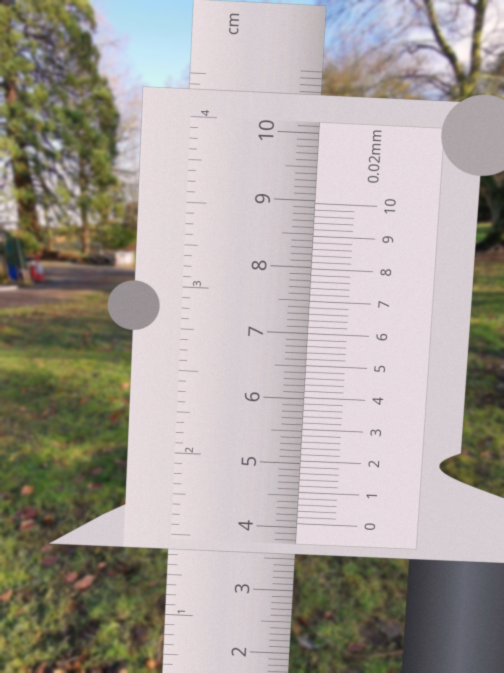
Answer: 40.6
